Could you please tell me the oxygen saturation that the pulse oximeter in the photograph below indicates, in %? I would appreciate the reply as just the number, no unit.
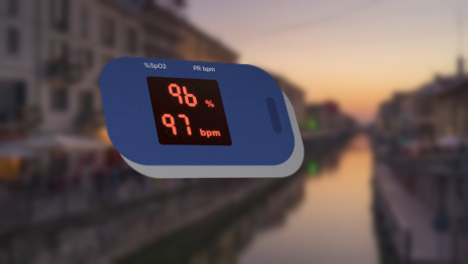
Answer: 96
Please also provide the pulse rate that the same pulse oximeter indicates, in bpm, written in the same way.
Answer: 97
